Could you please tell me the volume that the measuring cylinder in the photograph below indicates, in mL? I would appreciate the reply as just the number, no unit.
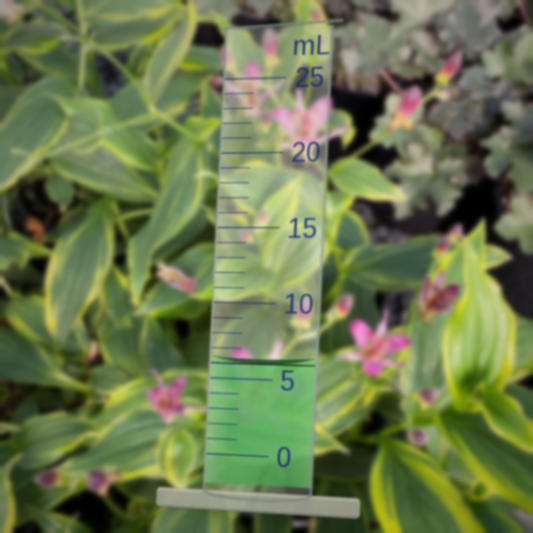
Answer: 6
